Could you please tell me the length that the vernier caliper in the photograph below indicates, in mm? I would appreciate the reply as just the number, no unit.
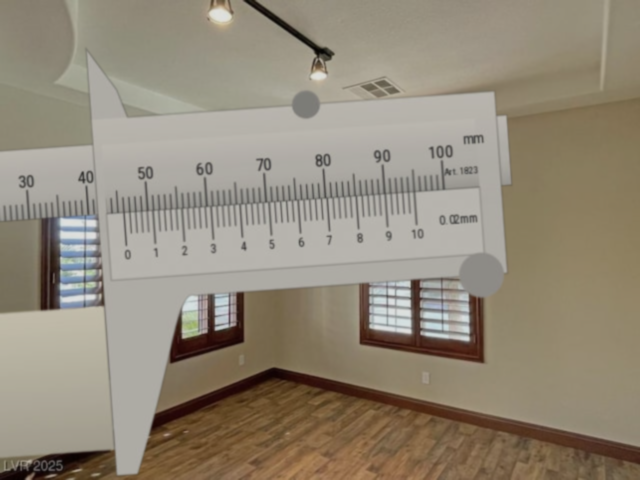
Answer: 46.0
